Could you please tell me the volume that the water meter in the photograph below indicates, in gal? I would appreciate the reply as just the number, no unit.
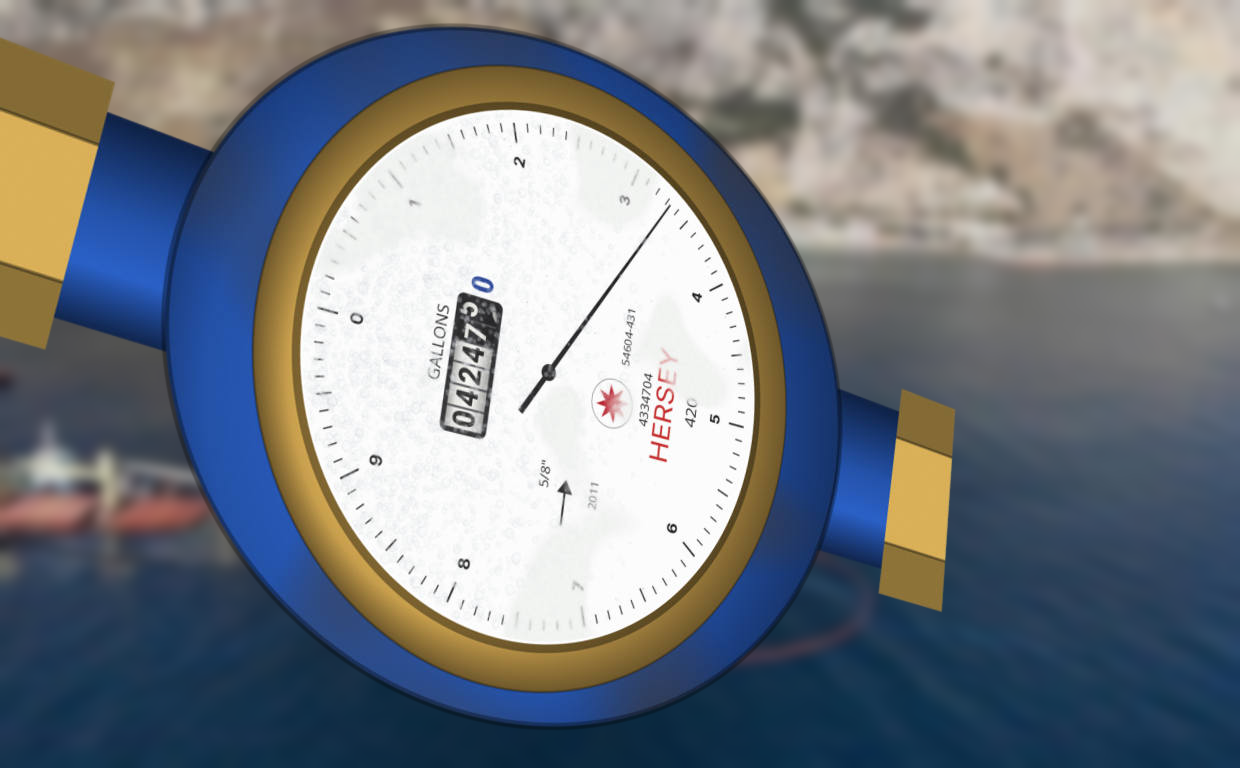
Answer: 424753.3
